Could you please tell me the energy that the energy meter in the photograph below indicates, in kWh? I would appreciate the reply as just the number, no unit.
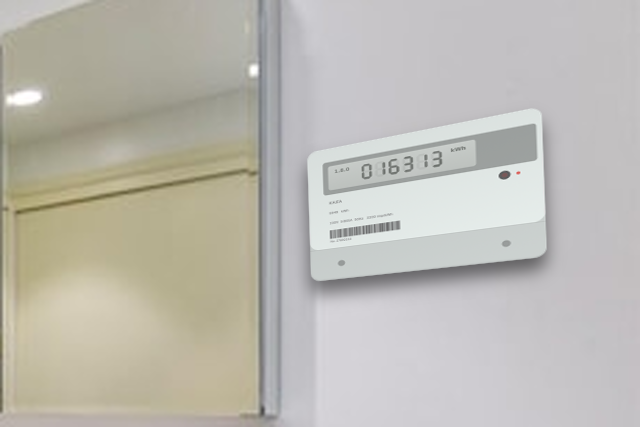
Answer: 16313
